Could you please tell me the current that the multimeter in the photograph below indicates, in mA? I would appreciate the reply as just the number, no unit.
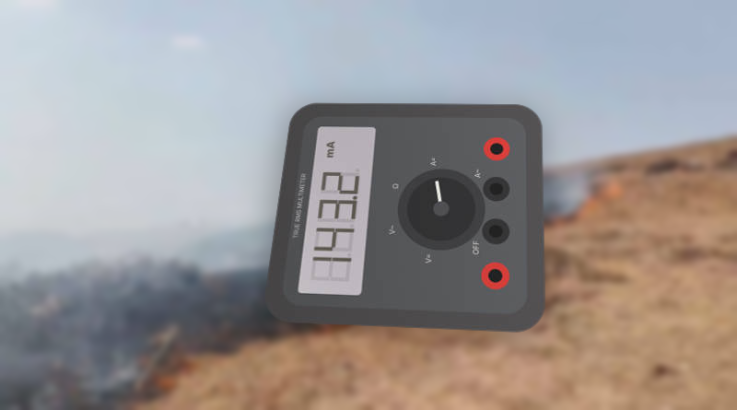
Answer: 143.2
